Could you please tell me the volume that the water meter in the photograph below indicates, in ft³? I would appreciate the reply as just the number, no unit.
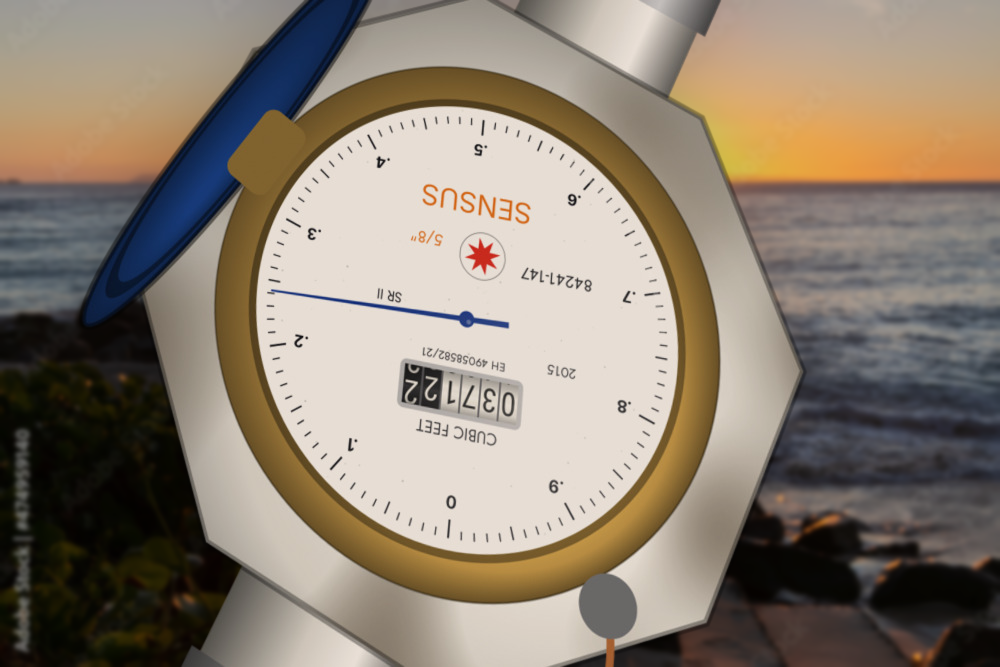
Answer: 37122.24
